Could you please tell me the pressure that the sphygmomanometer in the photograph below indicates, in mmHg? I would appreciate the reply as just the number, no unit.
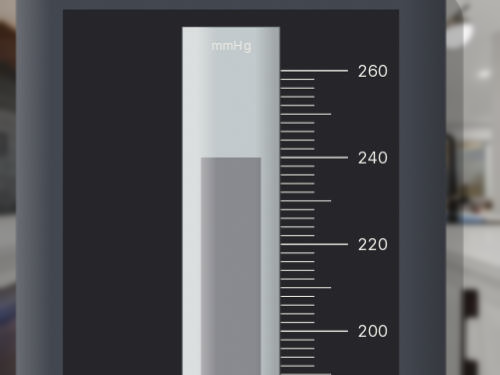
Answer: 240
